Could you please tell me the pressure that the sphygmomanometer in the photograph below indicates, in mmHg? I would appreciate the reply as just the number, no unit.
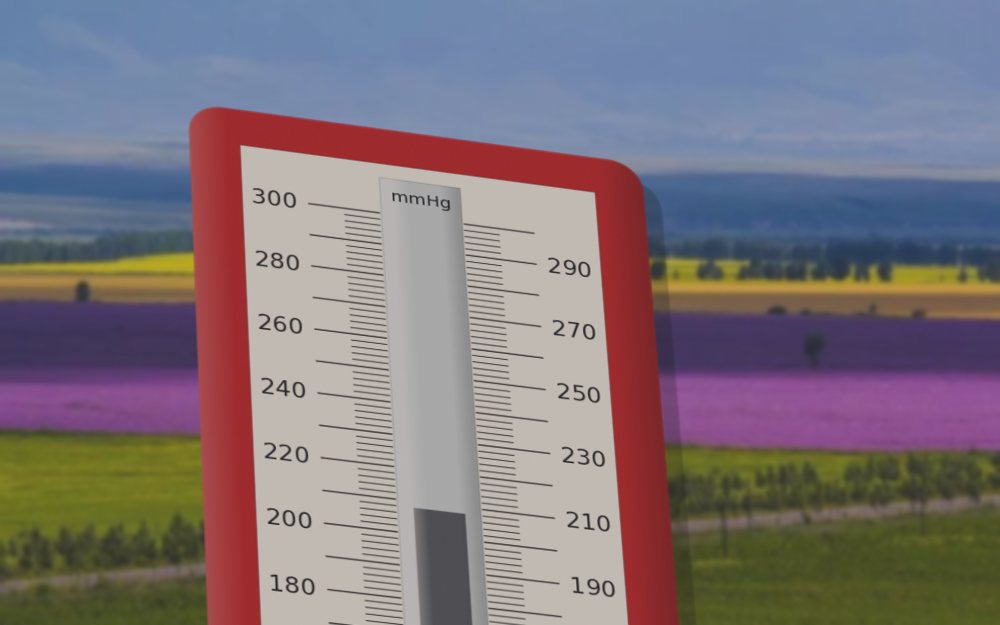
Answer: 208
